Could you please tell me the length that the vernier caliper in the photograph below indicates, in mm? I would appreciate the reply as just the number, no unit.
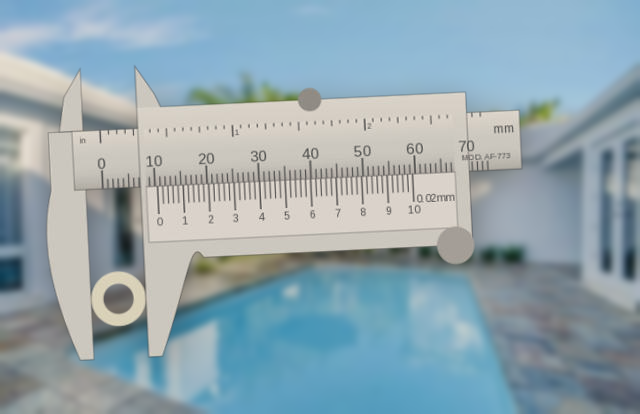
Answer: 10.5
